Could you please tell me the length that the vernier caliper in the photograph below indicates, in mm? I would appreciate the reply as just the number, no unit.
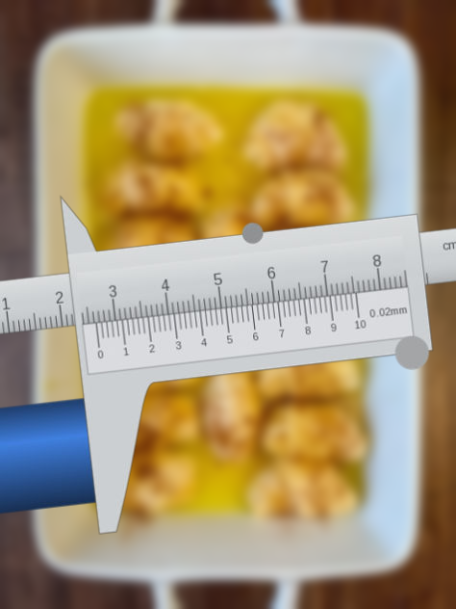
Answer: 26.4
